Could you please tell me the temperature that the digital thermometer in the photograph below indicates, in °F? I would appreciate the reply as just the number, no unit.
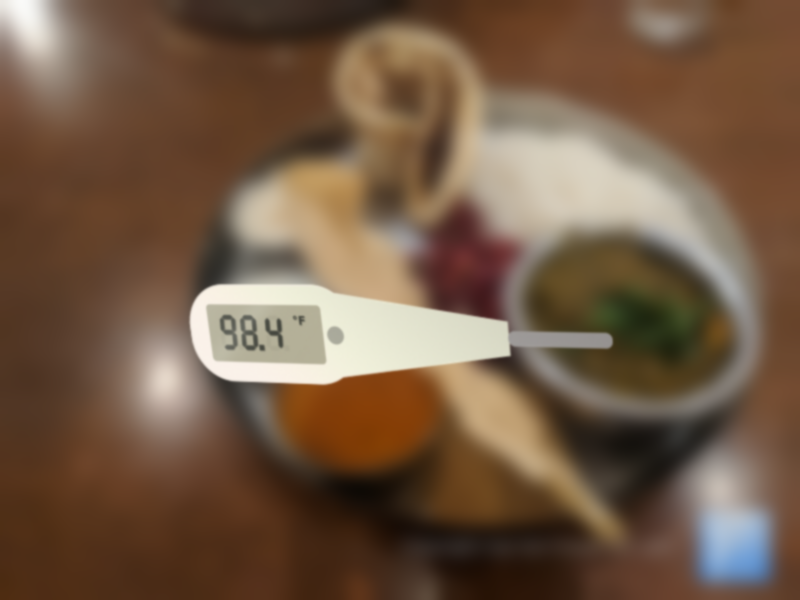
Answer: 98.4
